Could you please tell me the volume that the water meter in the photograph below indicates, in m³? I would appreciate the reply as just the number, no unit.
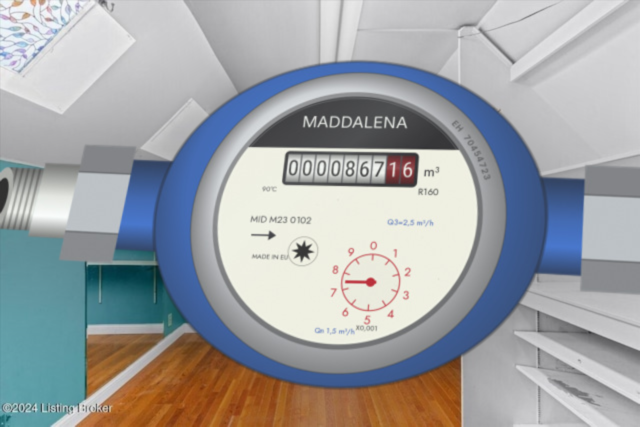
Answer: 867.167
